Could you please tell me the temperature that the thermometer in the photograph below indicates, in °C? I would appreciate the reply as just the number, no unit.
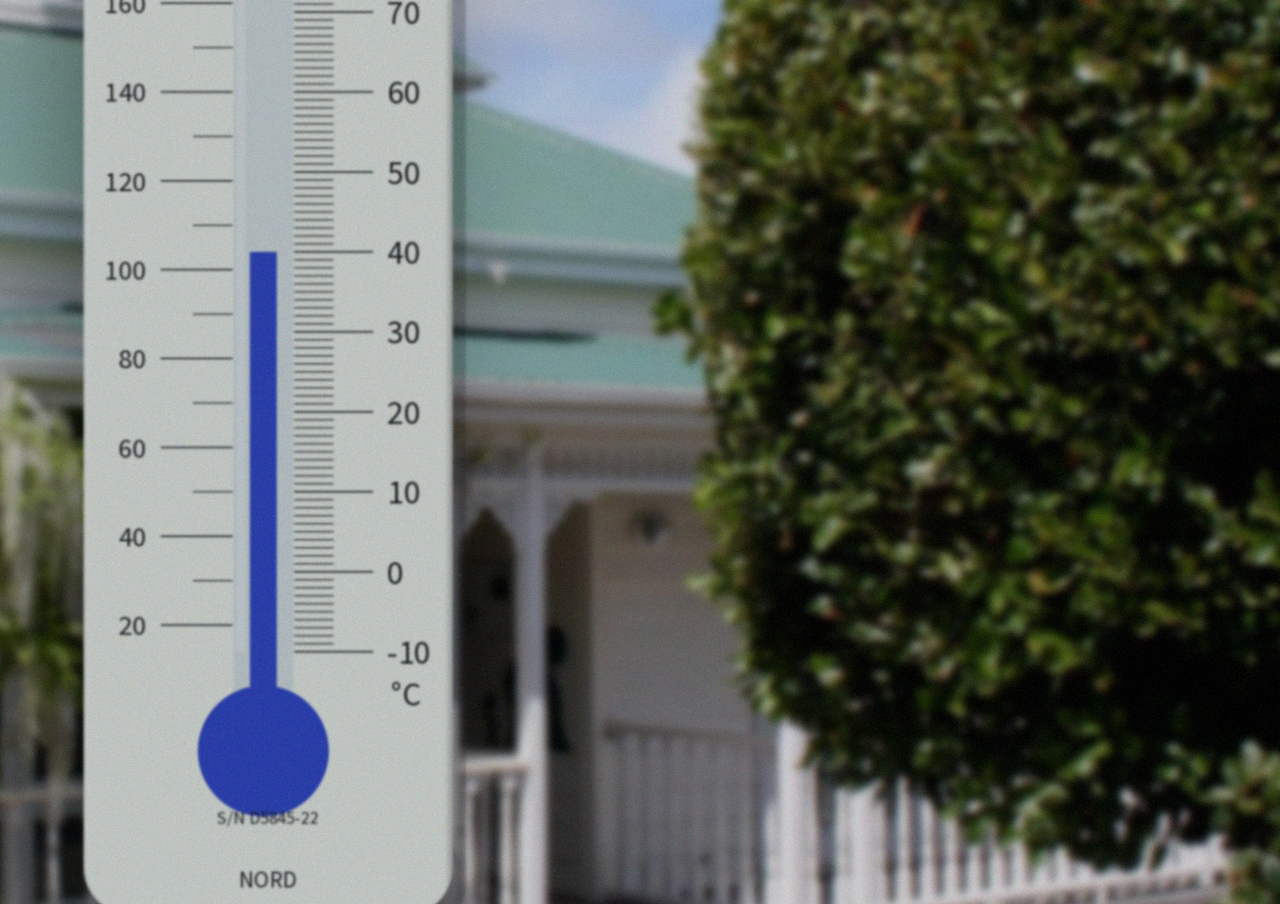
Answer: 40
